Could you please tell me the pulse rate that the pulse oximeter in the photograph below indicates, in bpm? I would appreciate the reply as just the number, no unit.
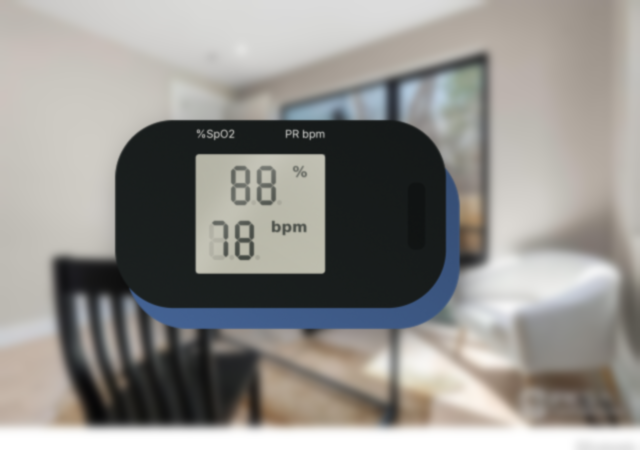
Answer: 78
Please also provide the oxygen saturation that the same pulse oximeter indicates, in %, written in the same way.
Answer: 88
